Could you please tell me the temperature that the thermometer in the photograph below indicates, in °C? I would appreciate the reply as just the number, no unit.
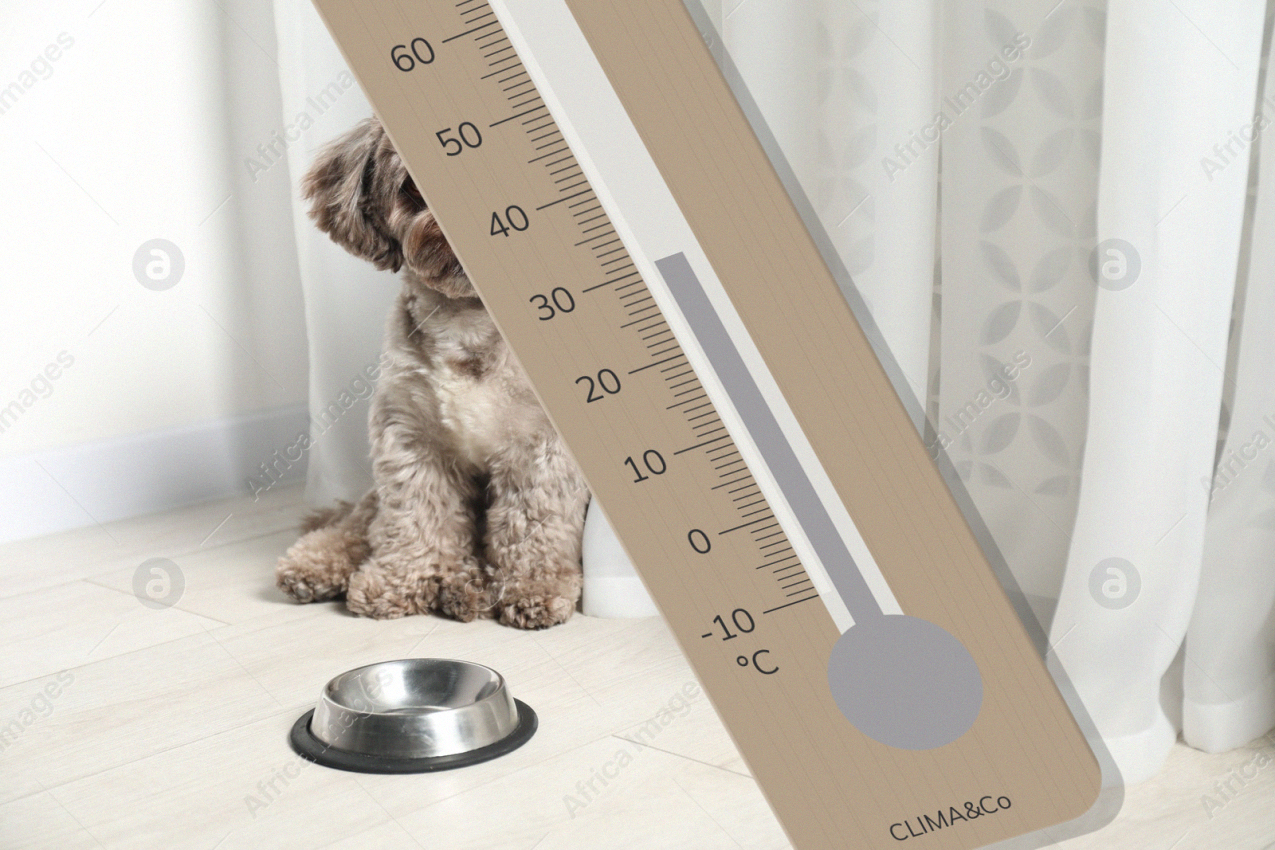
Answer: 30.5
